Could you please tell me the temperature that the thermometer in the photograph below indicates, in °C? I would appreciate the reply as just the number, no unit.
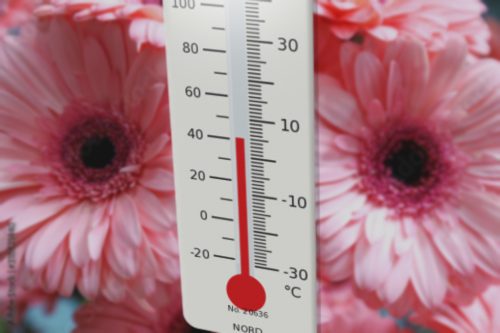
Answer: 5
